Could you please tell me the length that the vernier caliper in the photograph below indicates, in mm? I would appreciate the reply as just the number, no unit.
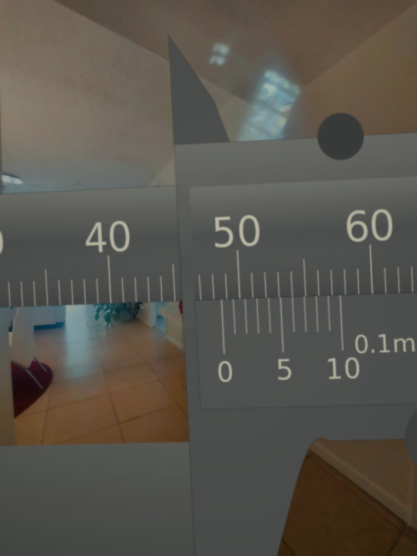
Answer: 48.6
